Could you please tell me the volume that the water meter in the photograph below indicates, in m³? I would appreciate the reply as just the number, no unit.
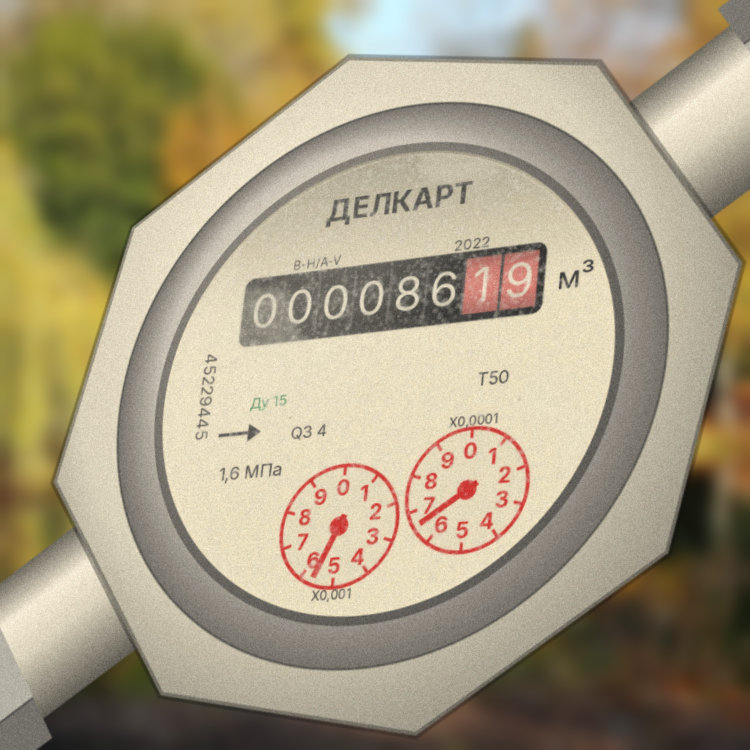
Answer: 86.1956
